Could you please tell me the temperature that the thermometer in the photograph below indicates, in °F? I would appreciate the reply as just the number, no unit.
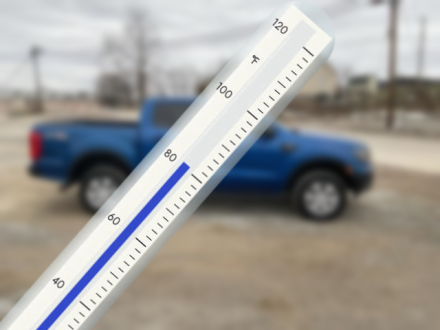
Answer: 81
